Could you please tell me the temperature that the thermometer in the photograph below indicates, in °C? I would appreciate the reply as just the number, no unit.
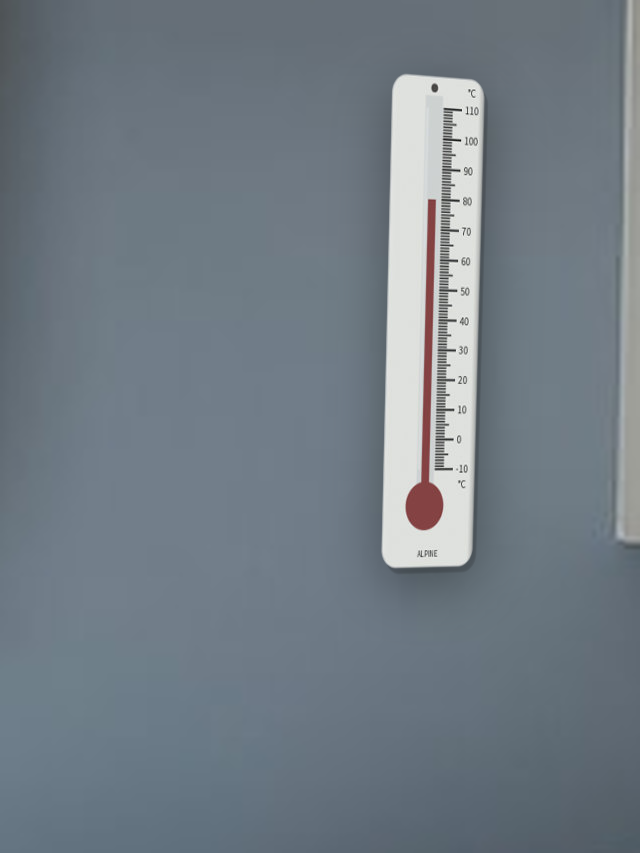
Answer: 80
